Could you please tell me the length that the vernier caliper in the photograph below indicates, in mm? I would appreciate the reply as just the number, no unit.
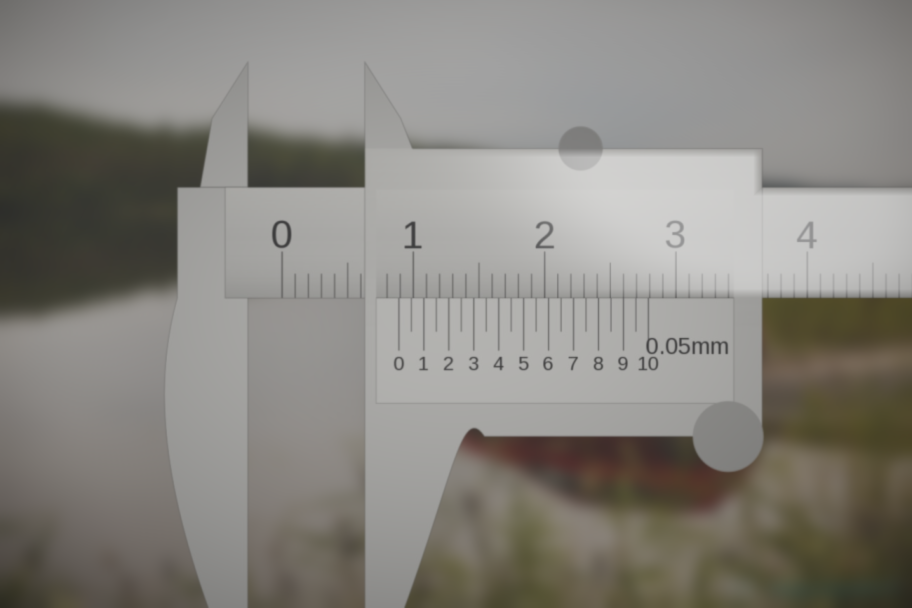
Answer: 8.9
